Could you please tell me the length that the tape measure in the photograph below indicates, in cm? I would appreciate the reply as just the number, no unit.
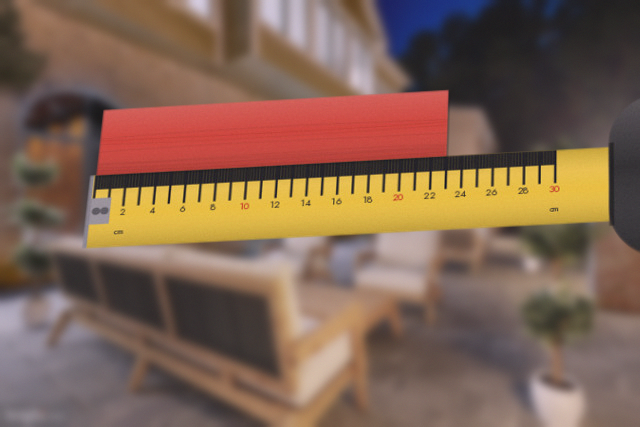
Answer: 23
